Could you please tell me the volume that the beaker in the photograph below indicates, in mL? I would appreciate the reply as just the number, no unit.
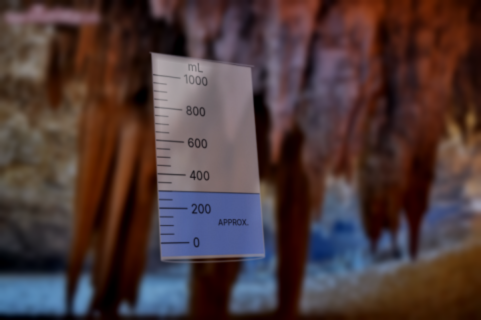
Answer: 300
